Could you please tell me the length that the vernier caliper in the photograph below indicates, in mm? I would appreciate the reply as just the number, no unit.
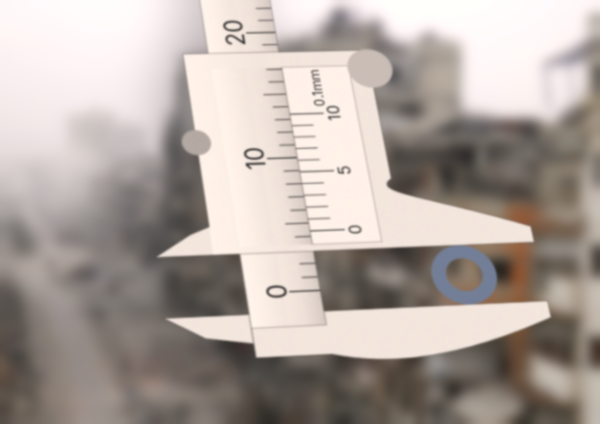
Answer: 4.4
